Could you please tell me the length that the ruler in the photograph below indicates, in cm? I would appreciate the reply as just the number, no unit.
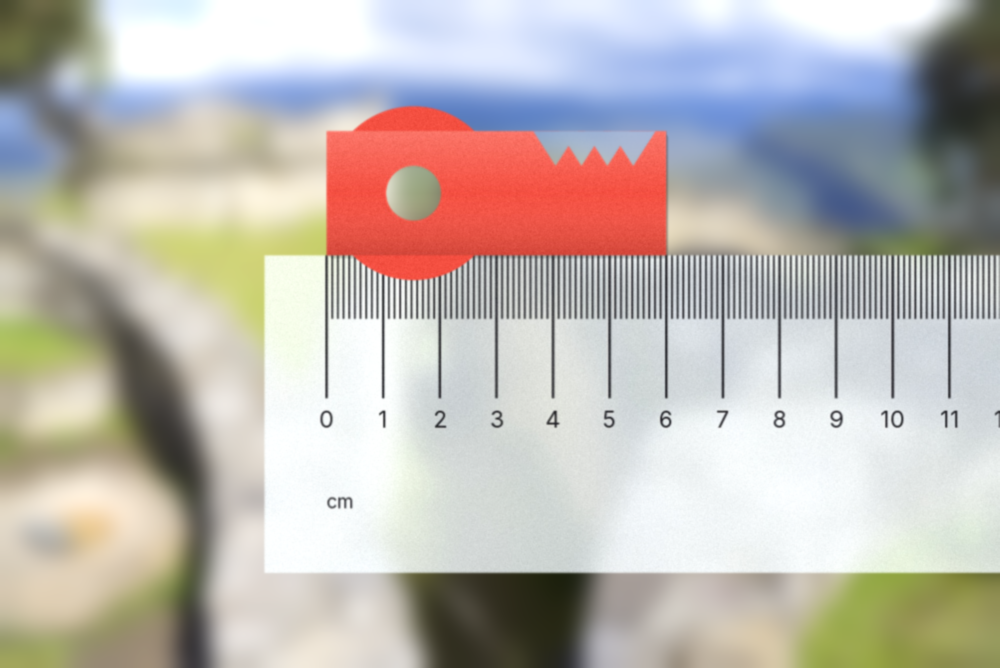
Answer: 6
